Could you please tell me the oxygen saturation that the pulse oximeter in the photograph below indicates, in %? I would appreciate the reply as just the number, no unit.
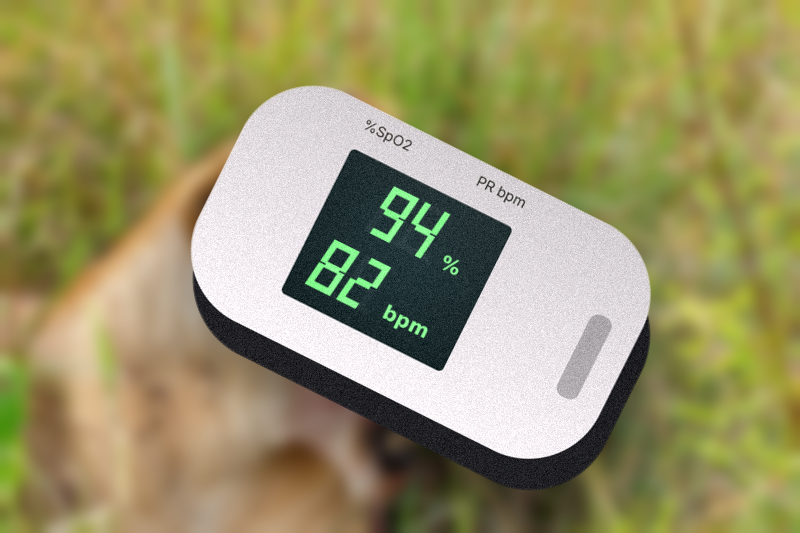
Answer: 94
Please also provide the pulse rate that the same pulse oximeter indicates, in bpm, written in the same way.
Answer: 82
